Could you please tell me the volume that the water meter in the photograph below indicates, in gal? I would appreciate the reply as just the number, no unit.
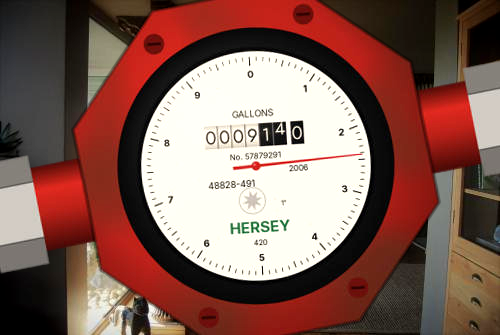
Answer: 9142.4
